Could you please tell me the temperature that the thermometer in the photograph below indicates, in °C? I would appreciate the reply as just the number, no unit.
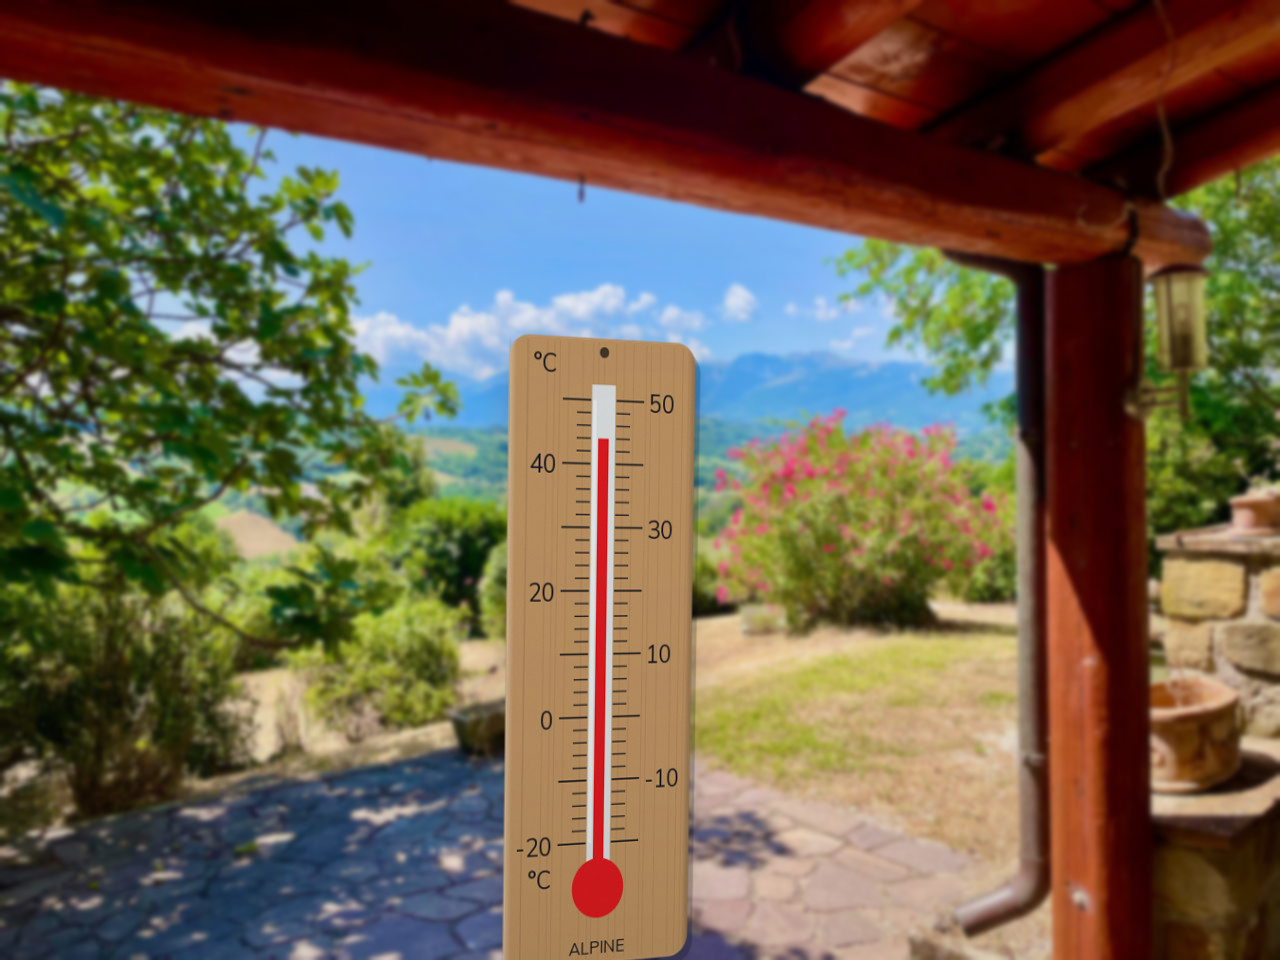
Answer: 44
